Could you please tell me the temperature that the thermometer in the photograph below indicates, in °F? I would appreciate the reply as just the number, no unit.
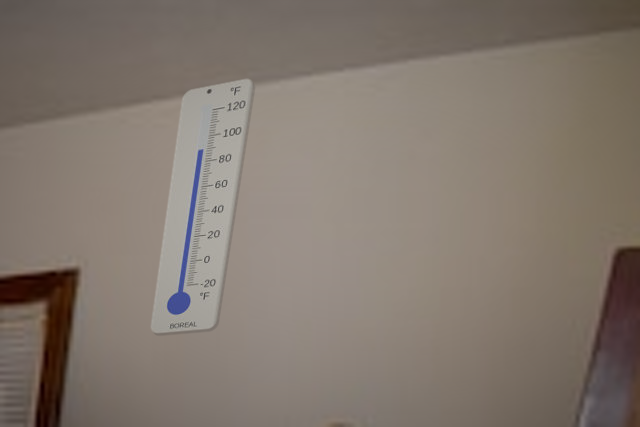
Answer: 90
